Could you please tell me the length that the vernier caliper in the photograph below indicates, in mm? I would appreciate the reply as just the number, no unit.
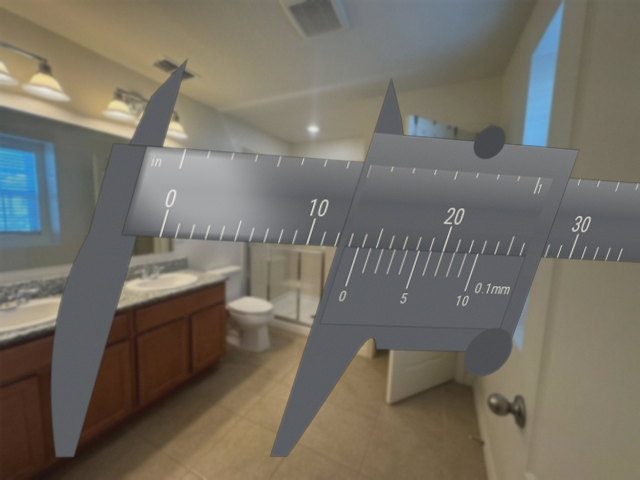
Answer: 13.7
